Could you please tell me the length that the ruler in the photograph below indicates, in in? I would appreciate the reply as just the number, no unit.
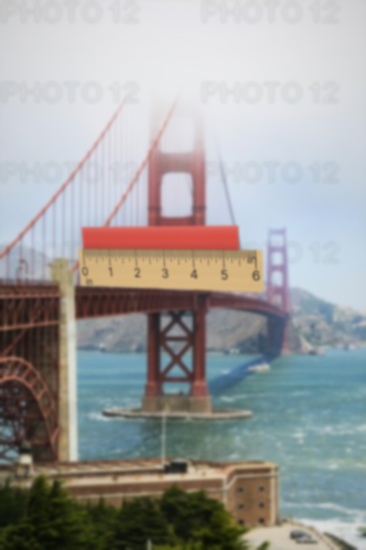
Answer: 5.5
